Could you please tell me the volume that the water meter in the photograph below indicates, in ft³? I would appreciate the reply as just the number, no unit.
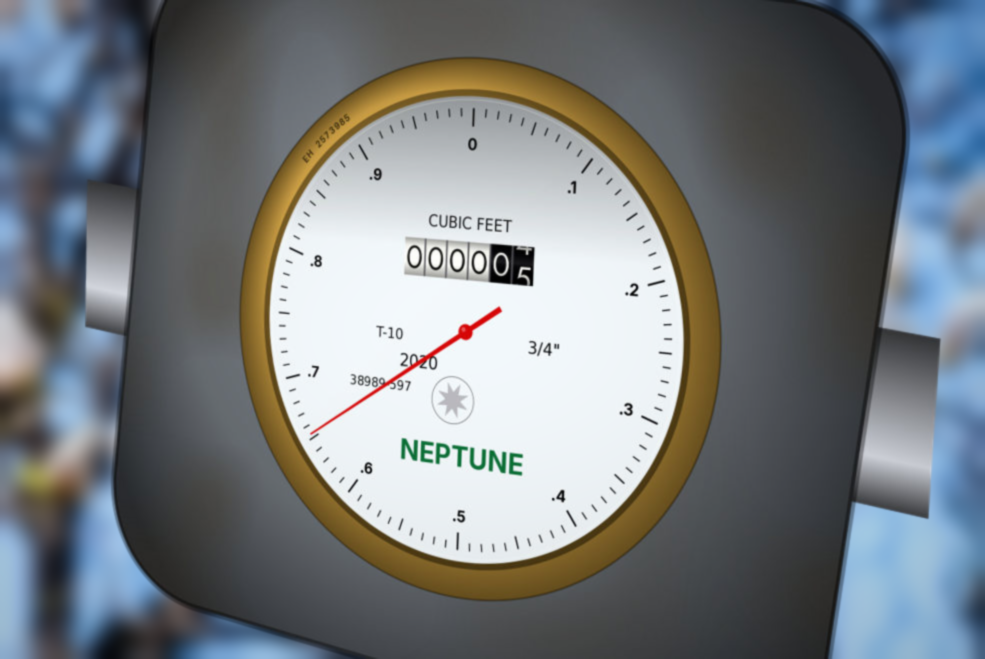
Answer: 4.65
